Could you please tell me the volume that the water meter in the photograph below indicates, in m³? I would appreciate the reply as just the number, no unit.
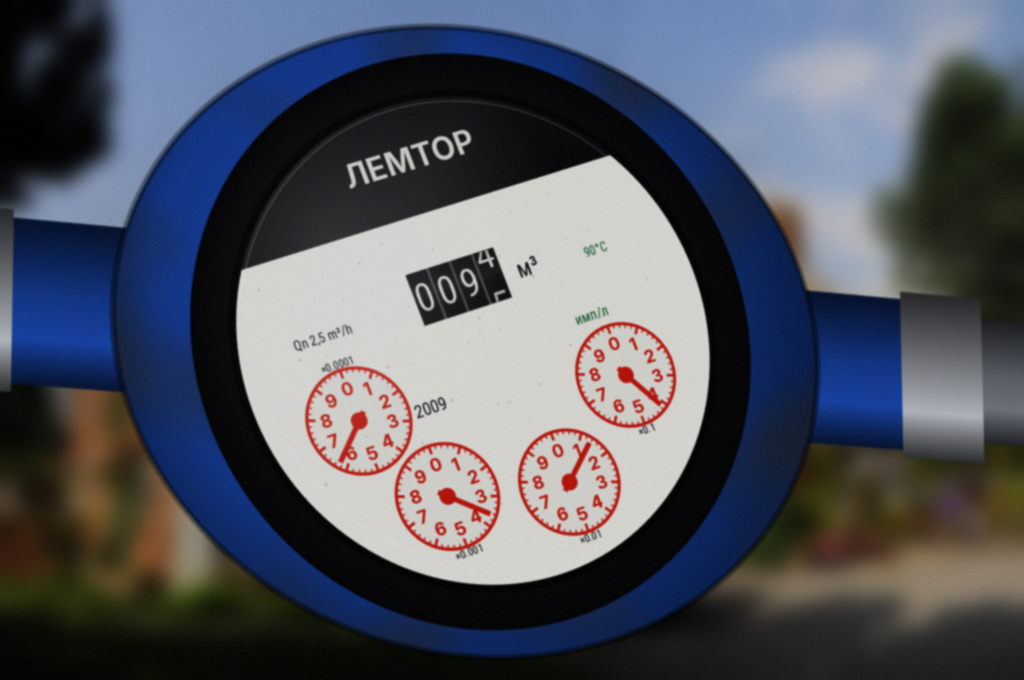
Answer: 94.4136
